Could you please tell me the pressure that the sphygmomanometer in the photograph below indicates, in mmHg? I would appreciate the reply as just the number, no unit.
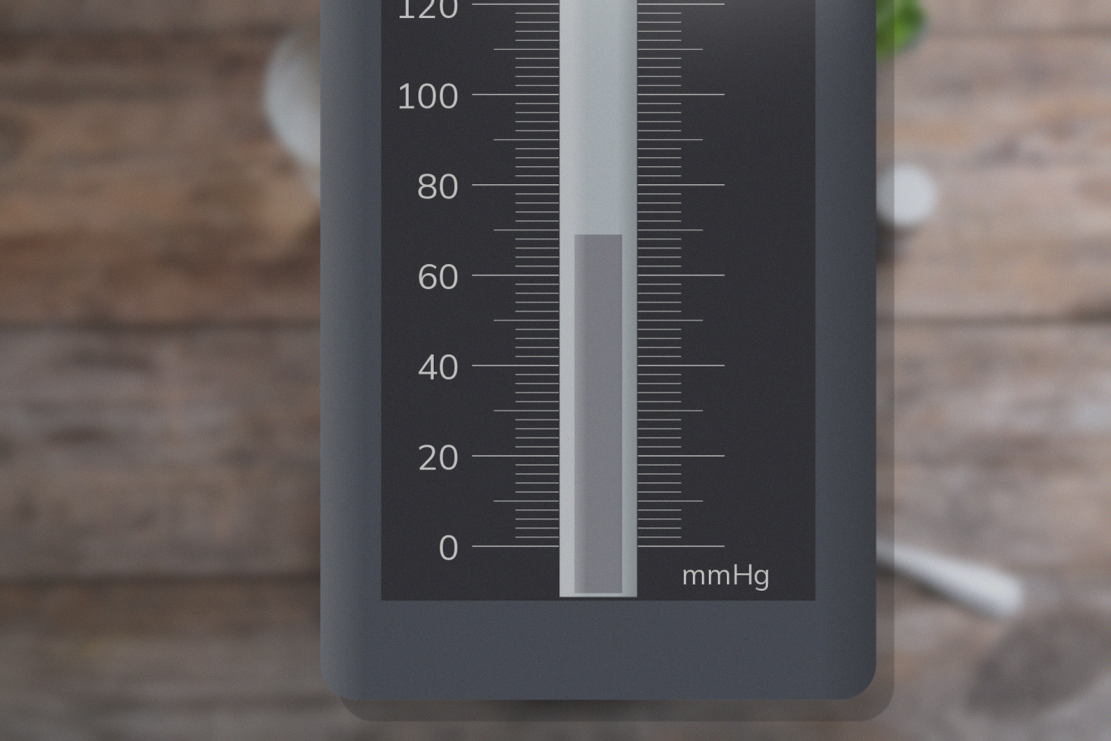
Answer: 69
